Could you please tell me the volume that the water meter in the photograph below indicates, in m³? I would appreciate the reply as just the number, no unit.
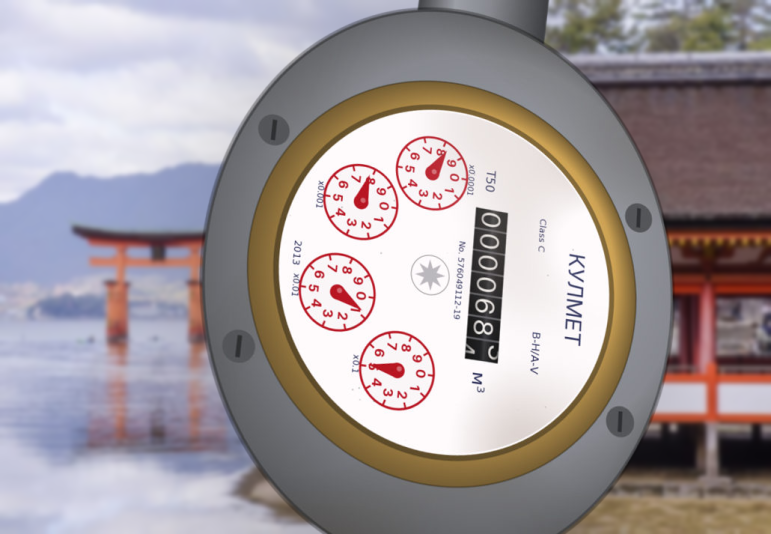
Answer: 683.5078
